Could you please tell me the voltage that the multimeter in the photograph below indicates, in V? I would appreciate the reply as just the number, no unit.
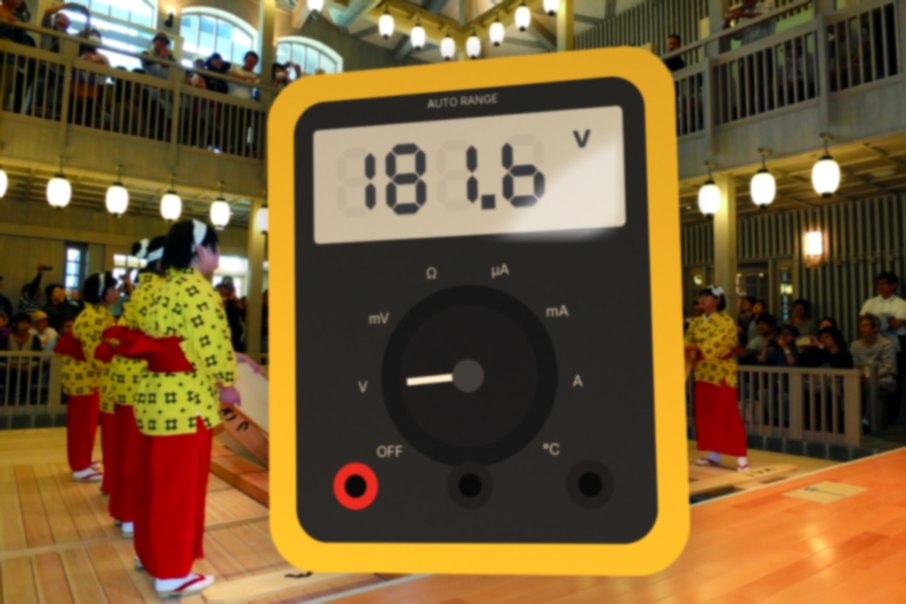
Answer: 181.6
